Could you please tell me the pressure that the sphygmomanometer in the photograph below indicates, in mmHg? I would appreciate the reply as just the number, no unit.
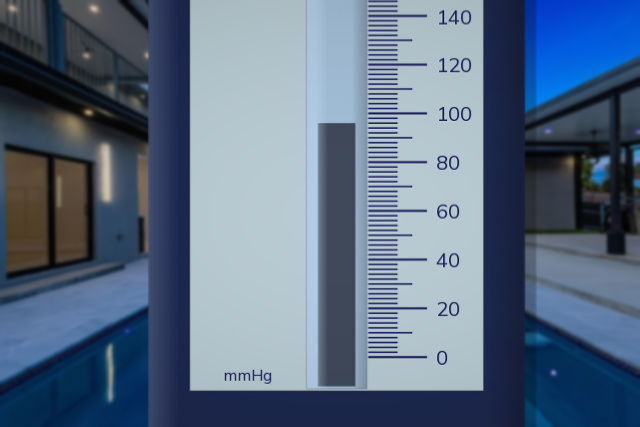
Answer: 96
